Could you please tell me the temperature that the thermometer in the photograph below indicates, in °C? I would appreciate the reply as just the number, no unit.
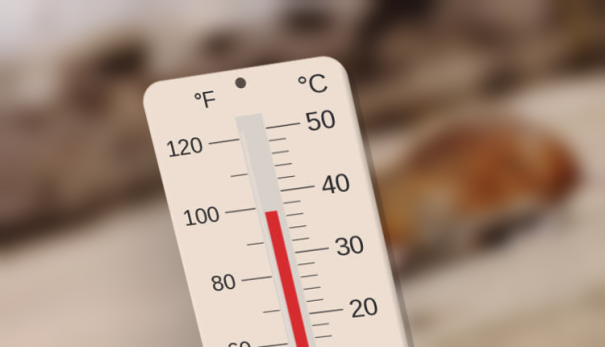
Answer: 37
